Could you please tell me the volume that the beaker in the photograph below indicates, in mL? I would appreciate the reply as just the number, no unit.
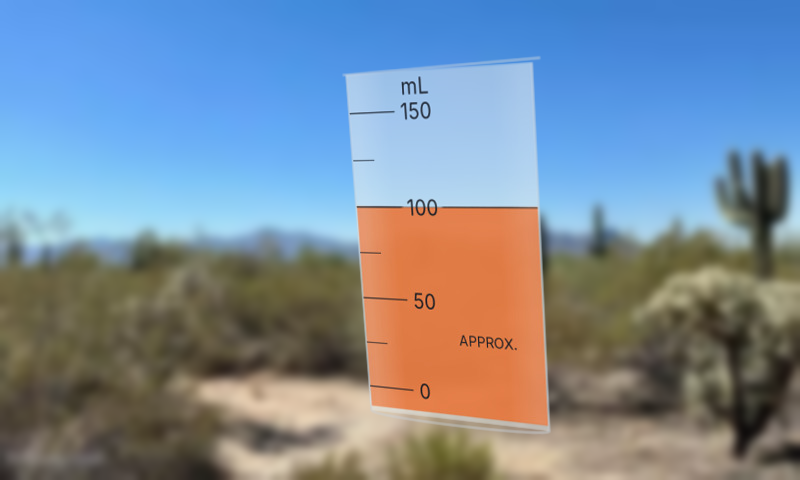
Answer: 100
